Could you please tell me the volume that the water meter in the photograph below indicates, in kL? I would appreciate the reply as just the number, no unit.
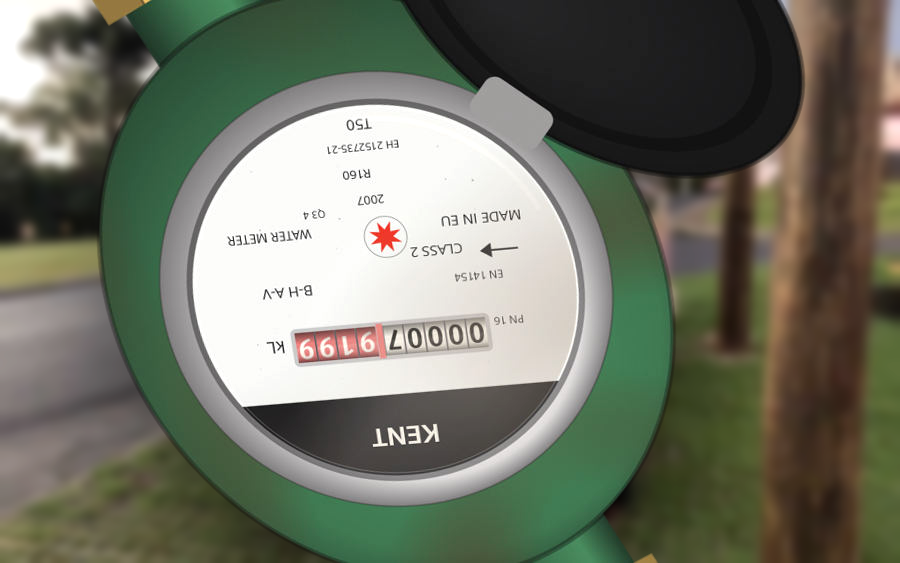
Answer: 7.9199
